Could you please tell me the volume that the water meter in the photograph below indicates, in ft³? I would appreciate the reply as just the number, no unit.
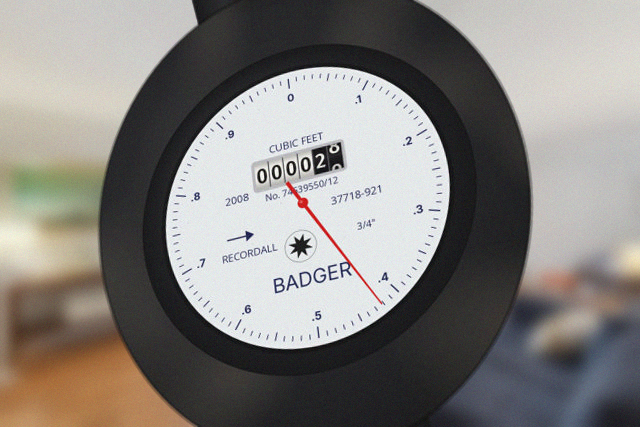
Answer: 28.42
